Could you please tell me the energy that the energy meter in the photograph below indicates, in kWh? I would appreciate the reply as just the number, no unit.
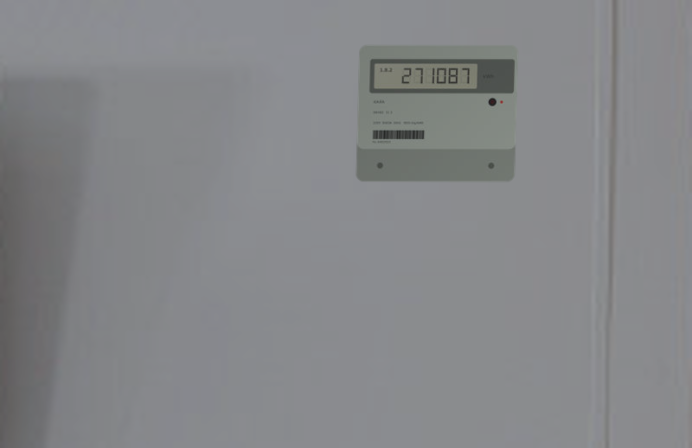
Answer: 271087
